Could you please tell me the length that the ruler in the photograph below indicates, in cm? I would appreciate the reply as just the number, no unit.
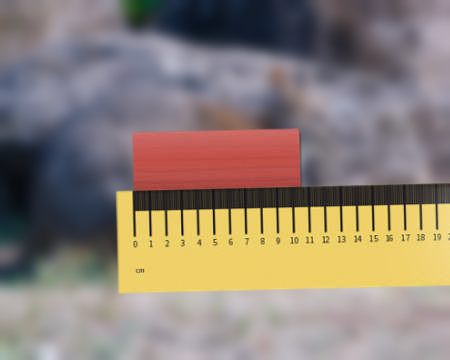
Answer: 10.5
